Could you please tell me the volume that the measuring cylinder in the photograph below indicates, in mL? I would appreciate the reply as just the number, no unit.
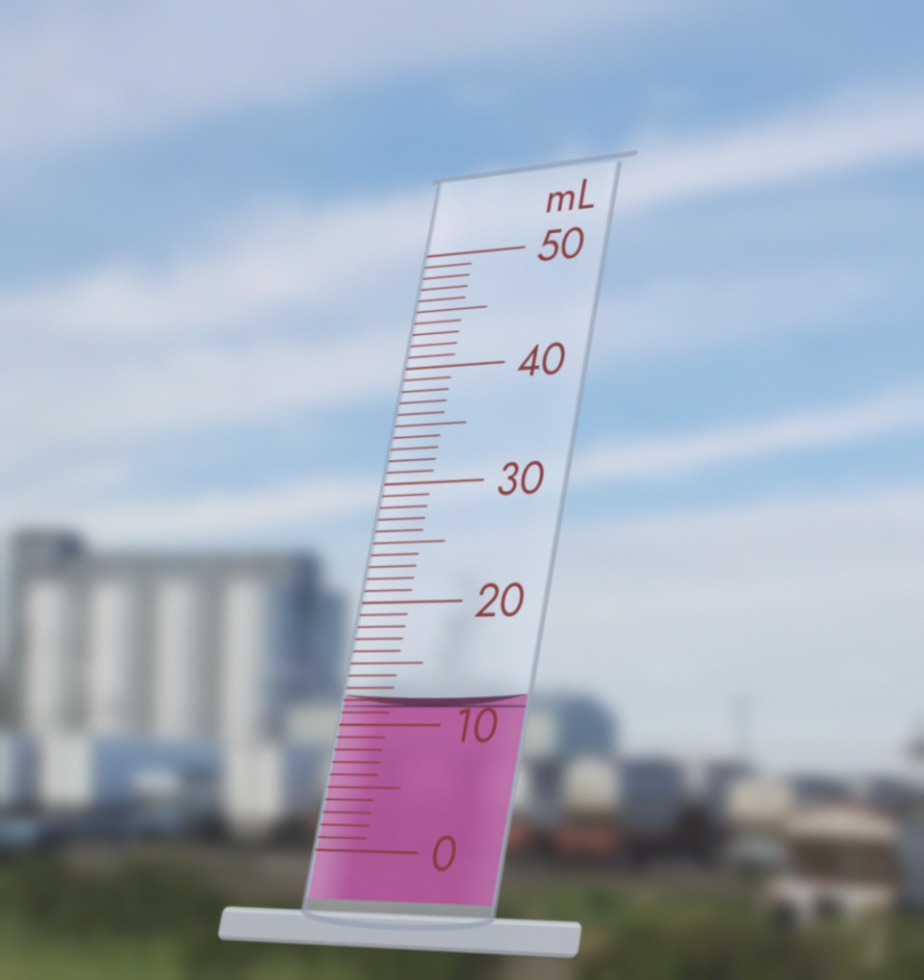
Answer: 11.5
